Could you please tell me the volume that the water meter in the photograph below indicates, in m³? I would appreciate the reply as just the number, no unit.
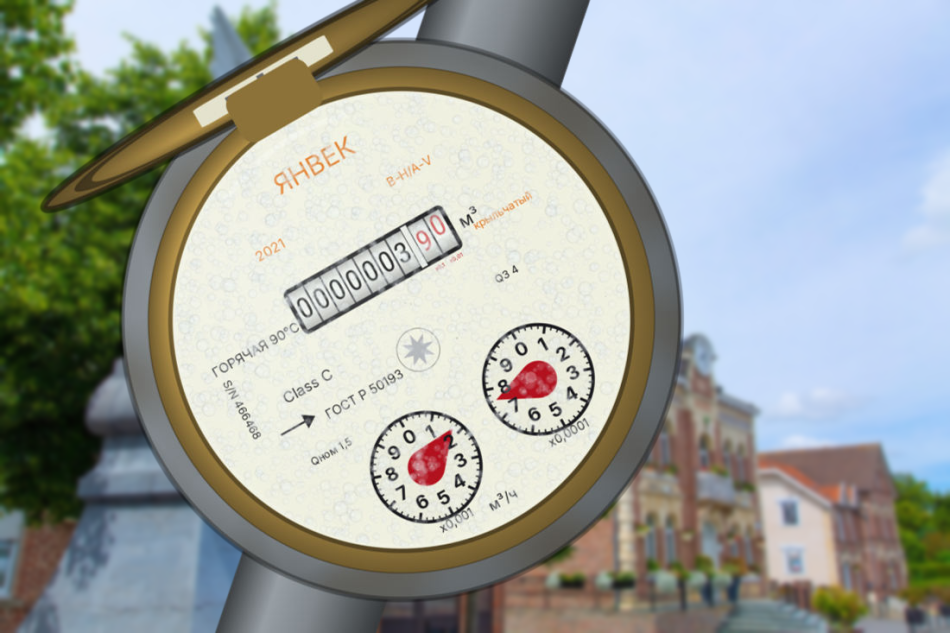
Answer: 3.9017
